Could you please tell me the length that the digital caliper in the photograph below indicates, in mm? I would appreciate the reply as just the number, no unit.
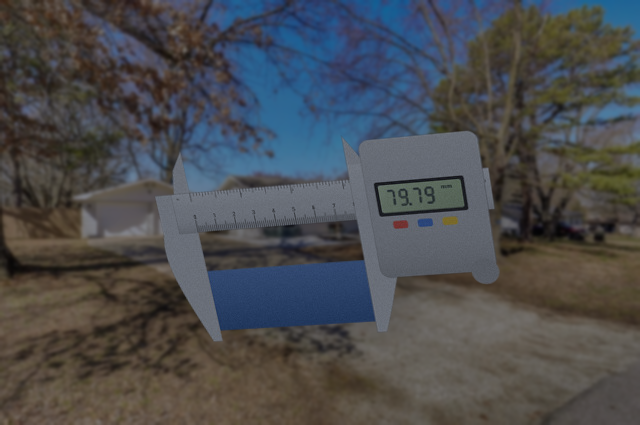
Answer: 79.79
